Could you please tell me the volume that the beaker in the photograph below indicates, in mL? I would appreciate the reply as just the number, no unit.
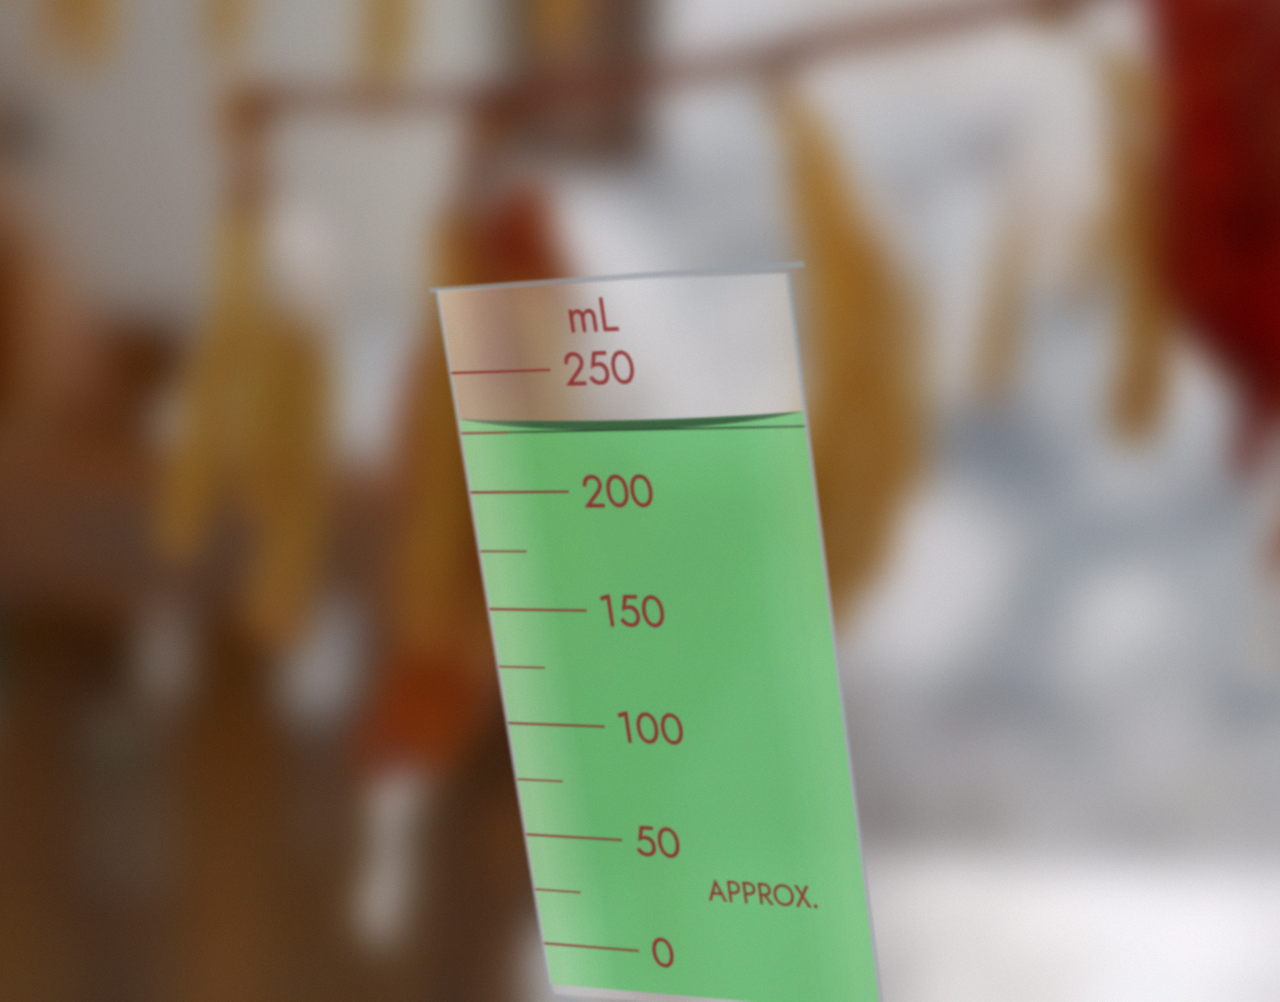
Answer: 225
